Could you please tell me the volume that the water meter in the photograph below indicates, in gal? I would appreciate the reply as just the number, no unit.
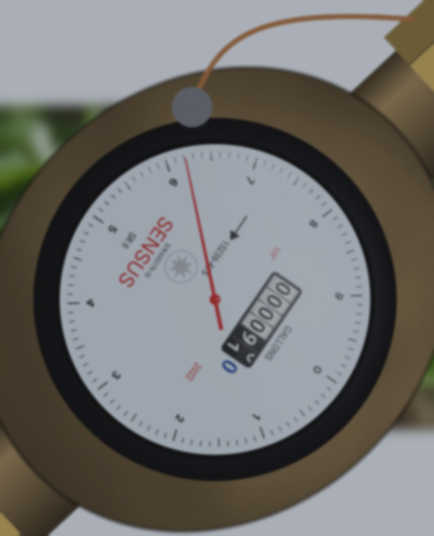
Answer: 906.2
